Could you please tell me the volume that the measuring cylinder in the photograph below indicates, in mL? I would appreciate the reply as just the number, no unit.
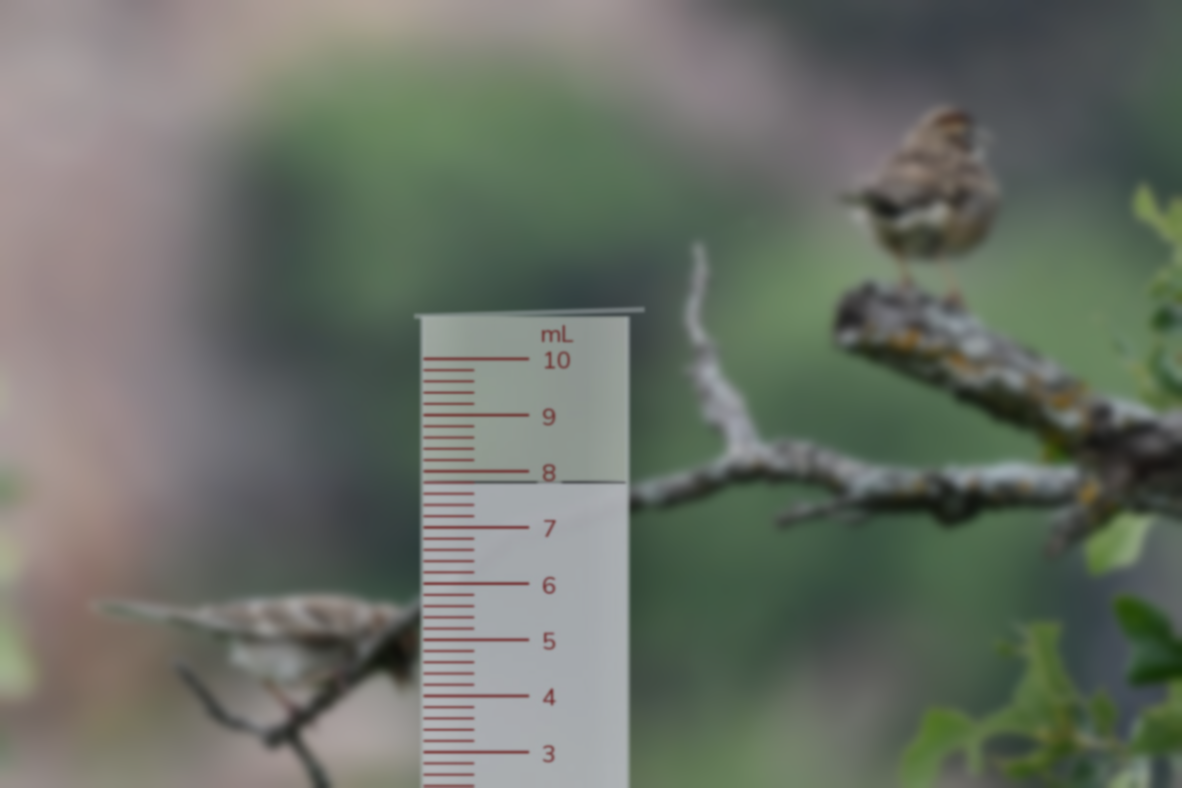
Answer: 7.8
